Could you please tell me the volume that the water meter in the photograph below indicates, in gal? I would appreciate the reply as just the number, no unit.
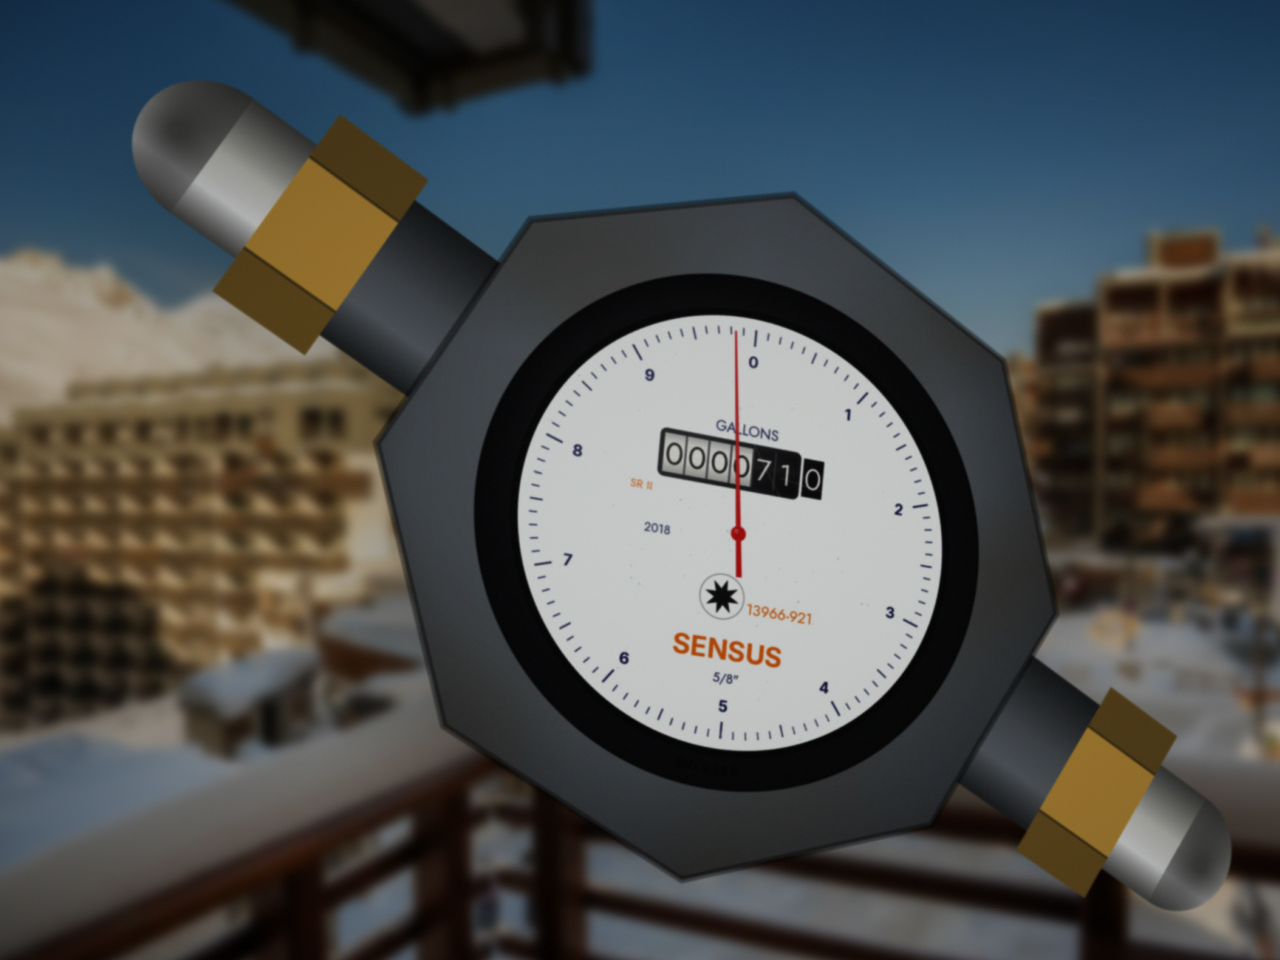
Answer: 709.8
